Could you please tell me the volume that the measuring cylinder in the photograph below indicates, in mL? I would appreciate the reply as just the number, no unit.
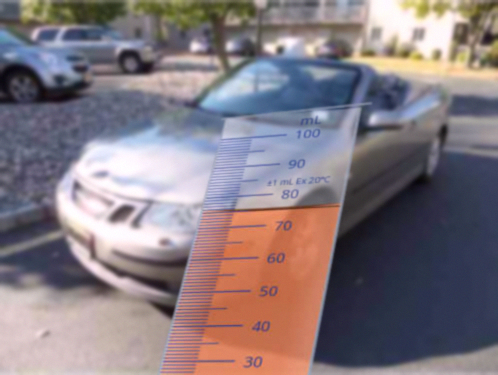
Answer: 75
